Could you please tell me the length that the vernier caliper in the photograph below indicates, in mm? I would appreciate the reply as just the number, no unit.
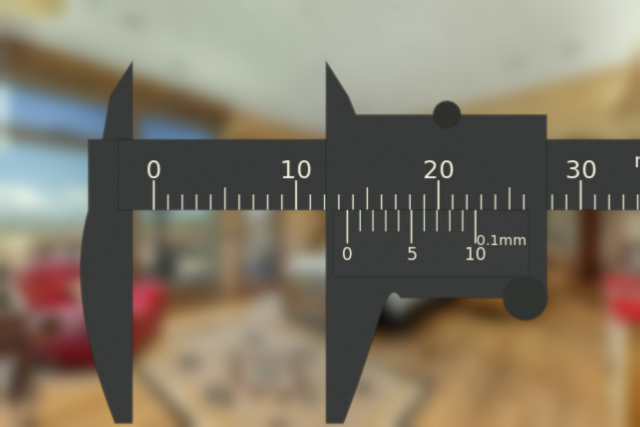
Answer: 13.6
